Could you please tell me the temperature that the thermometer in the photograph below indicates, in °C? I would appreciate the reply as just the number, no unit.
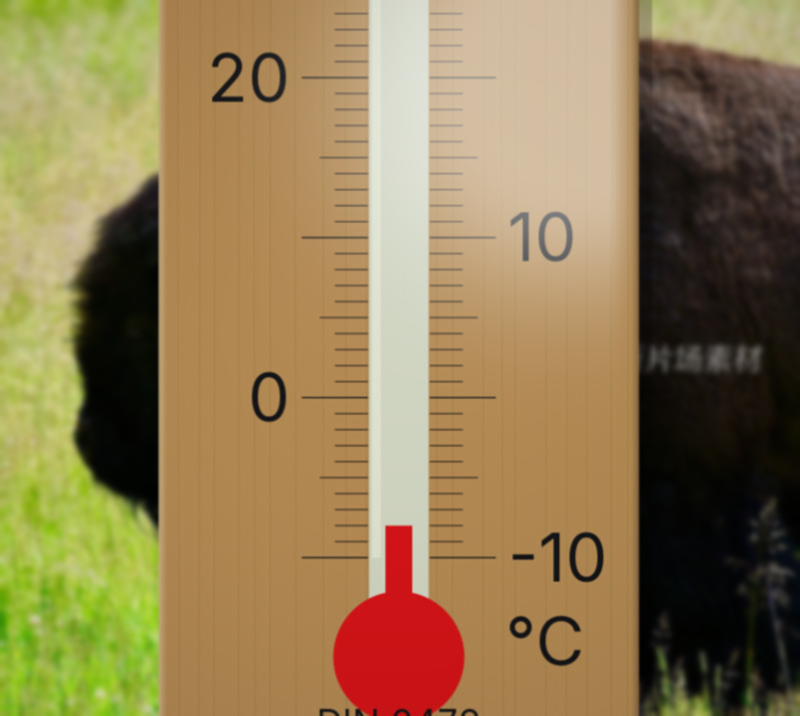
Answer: -8
